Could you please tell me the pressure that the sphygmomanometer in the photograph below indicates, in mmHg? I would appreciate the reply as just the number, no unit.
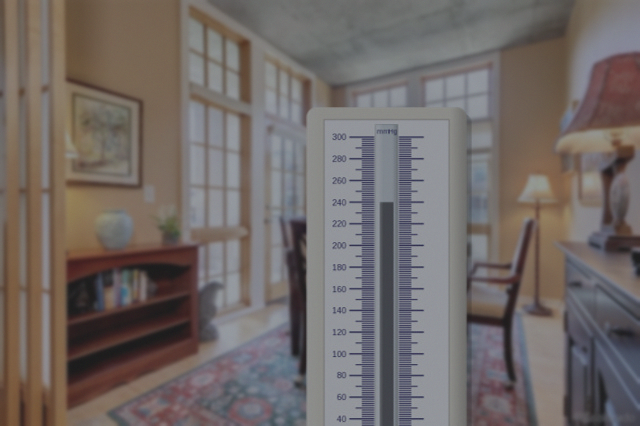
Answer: 240
